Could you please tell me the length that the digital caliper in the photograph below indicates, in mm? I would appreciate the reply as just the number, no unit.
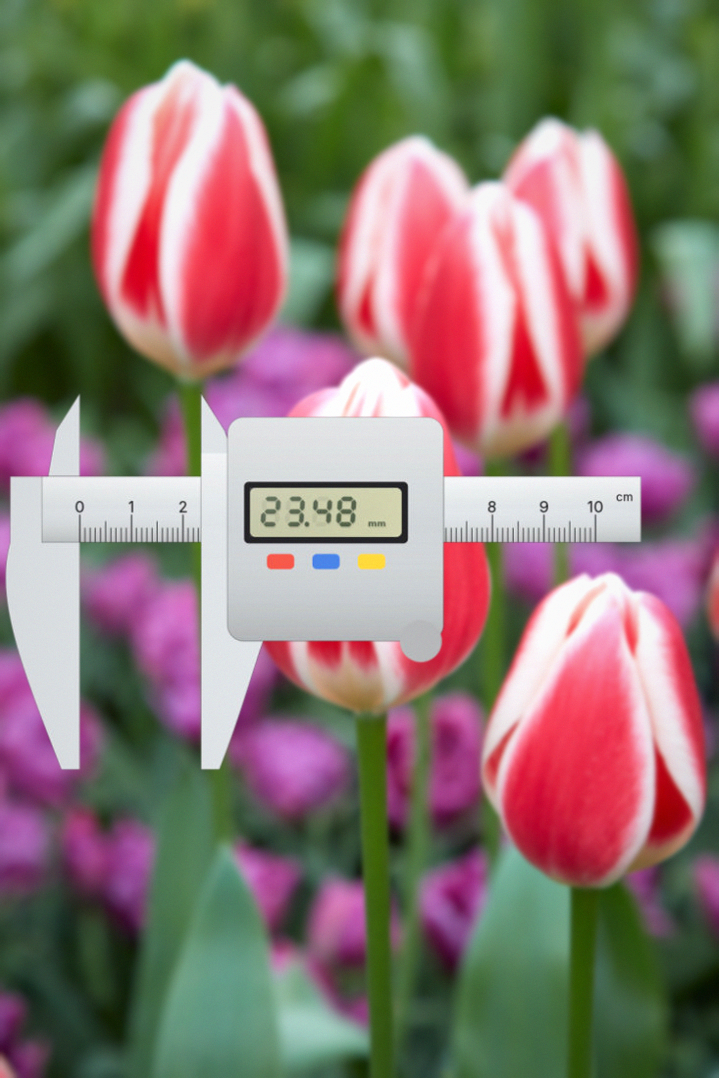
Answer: 23.48
